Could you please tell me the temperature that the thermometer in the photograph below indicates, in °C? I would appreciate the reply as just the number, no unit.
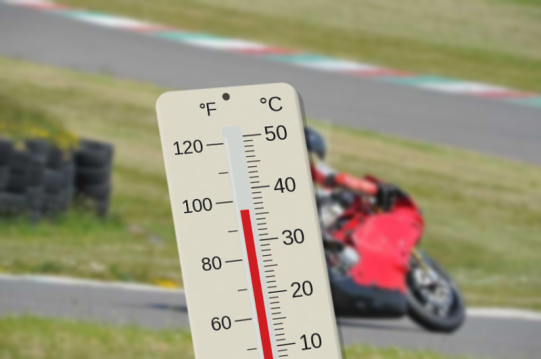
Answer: 36
